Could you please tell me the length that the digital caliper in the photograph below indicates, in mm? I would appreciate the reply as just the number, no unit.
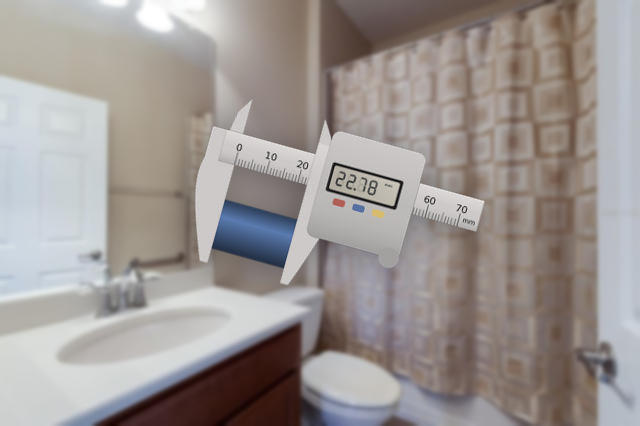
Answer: 22.78
